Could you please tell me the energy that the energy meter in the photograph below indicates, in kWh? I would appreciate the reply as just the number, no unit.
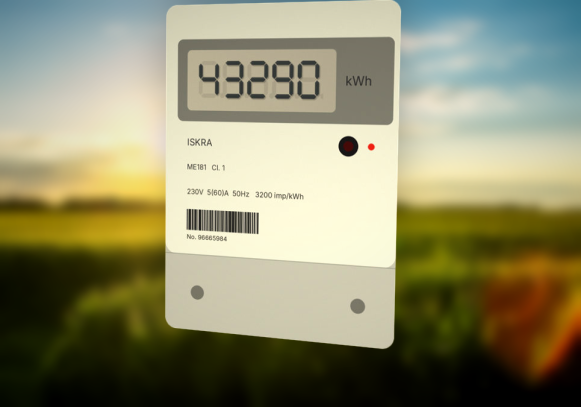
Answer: 43290
